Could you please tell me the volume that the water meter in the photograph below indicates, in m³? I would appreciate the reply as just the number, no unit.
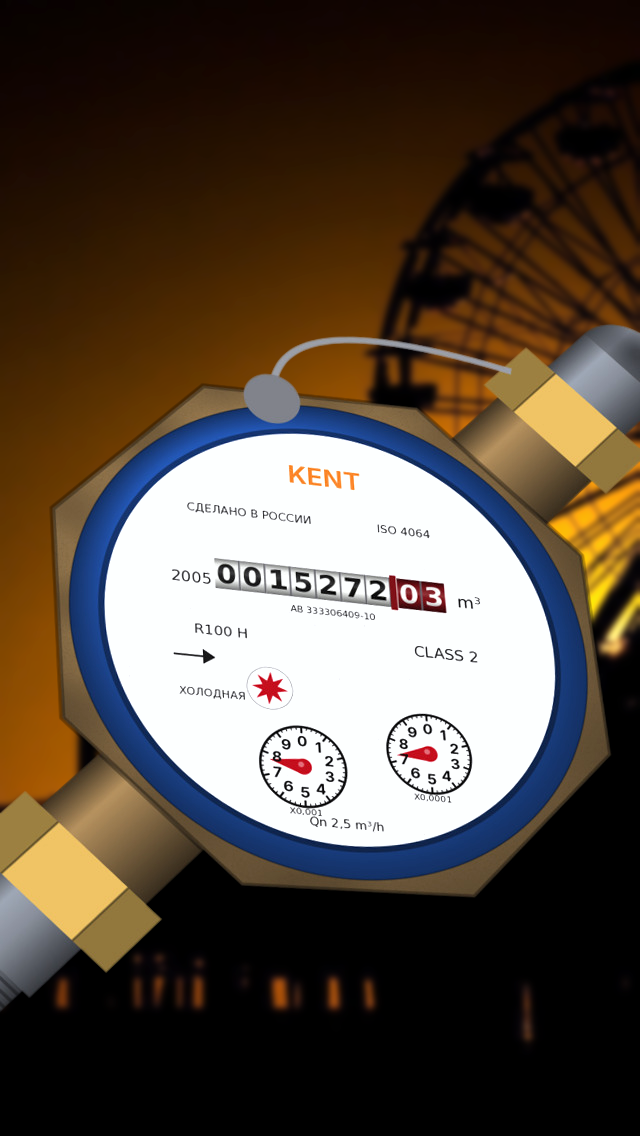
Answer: 15272.0377
